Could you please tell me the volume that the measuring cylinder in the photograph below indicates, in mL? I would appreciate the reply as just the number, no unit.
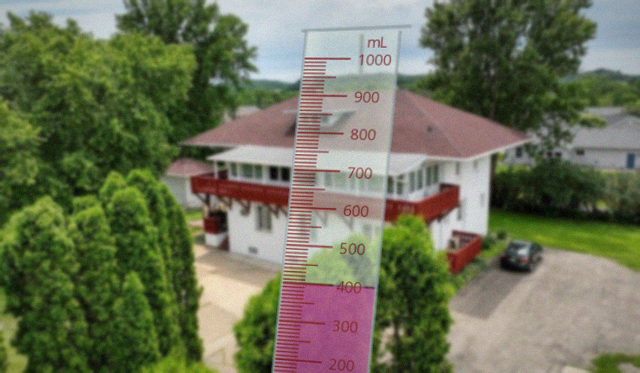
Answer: 400
